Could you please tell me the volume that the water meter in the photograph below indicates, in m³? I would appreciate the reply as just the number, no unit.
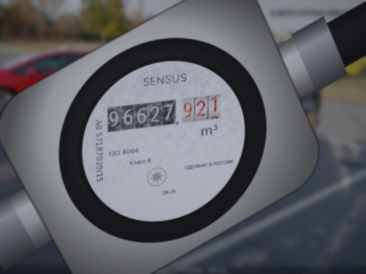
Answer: 96627.921
